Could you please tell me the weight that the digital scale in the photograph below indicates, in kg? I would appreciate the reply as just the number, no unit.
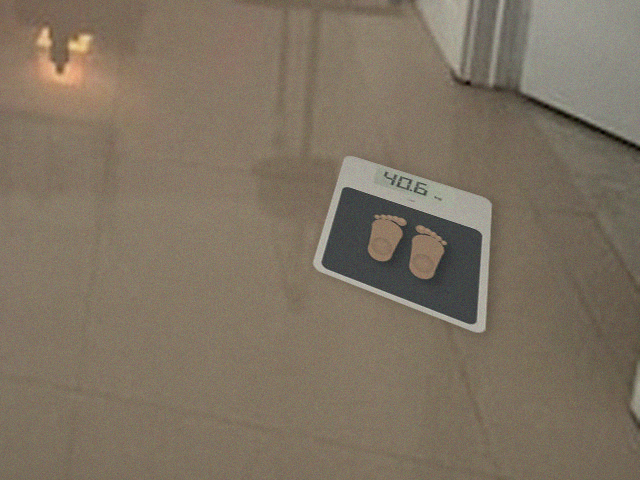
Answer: 40.6
